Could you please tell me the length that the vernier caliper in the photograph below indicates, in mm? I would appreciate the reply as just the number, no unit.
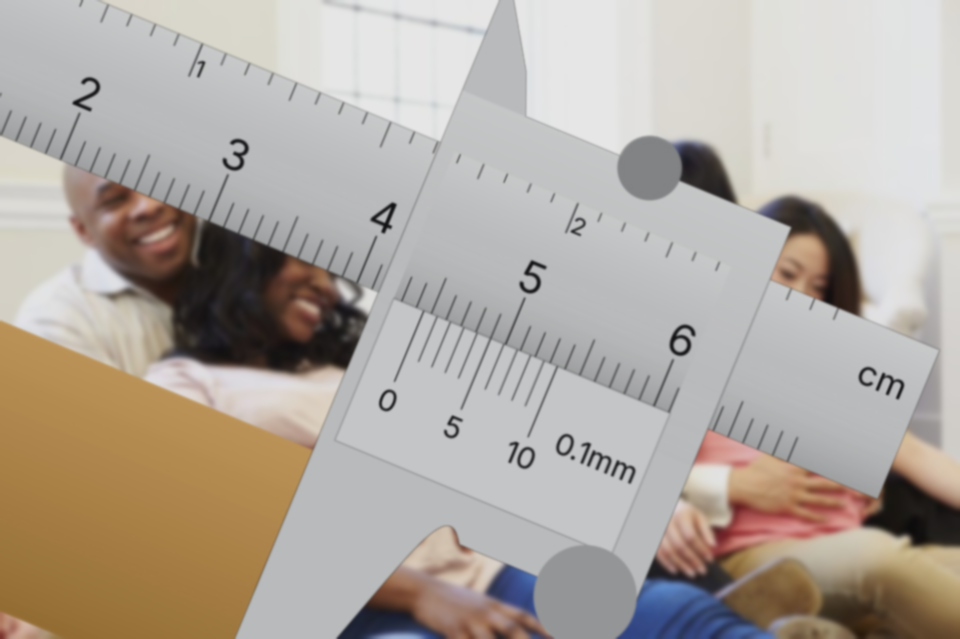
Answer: 44.5
